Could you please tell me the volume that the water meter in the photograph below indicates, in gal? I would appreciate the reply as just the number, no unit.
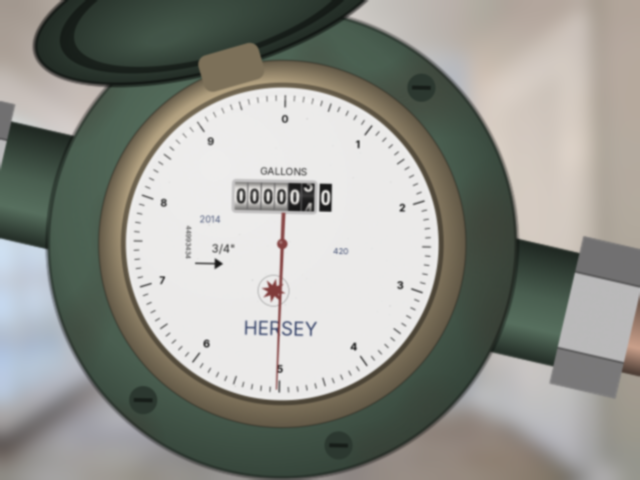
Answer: 35.0
